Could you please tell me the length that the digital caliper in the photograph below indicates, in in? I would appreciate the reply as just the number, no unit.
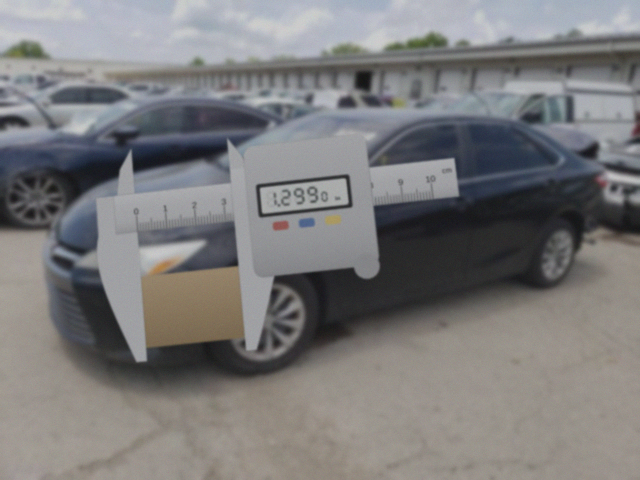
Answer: 1.2990
